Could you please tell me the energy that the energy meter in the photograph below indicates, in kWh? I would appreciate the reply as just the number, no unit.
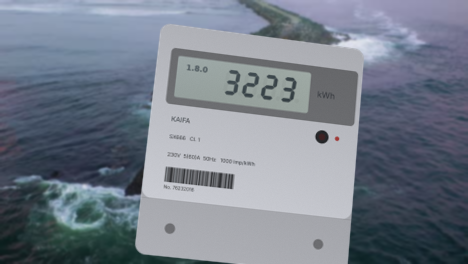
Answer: 3223
